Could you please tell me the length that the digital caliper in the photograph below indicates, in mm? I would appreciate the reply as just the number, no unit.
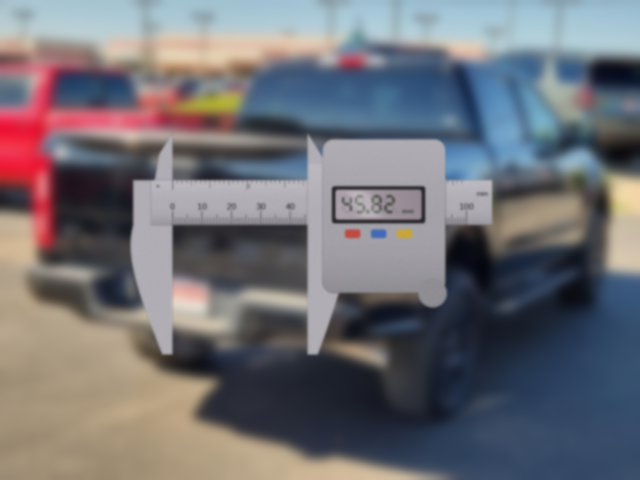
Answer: 45.82
